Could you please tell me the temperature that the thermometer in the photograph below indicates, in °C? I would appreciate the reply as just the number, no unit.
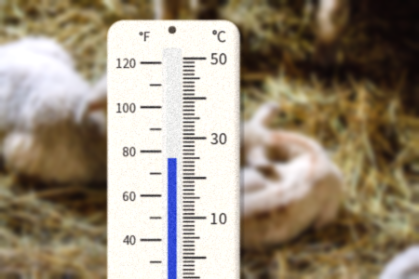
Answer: 25
